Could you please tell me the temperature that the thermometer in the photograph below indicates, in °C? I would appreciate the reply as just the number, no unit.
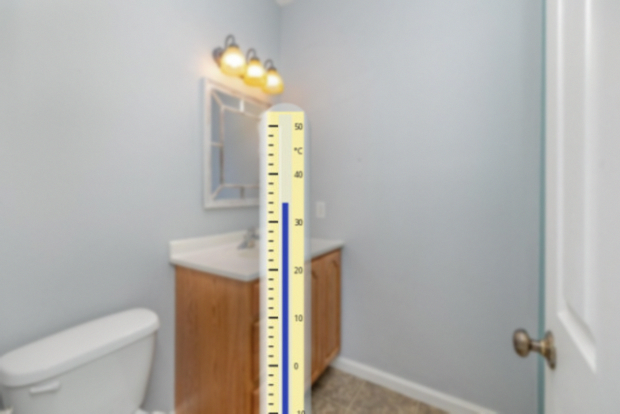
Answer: 34
